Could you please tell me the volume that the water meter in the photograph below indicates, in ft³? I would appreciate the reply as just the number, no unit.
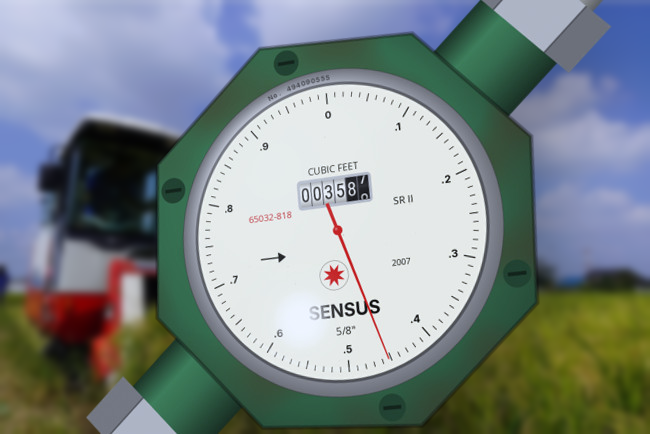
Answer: 3587.45
